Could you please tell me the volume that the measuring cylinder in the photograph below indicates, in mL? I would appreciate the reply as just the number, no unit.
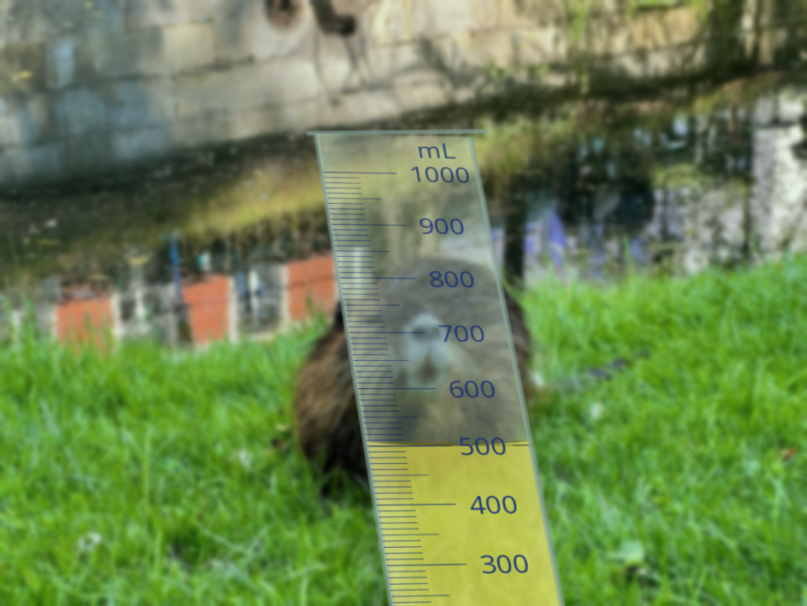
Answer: 500
